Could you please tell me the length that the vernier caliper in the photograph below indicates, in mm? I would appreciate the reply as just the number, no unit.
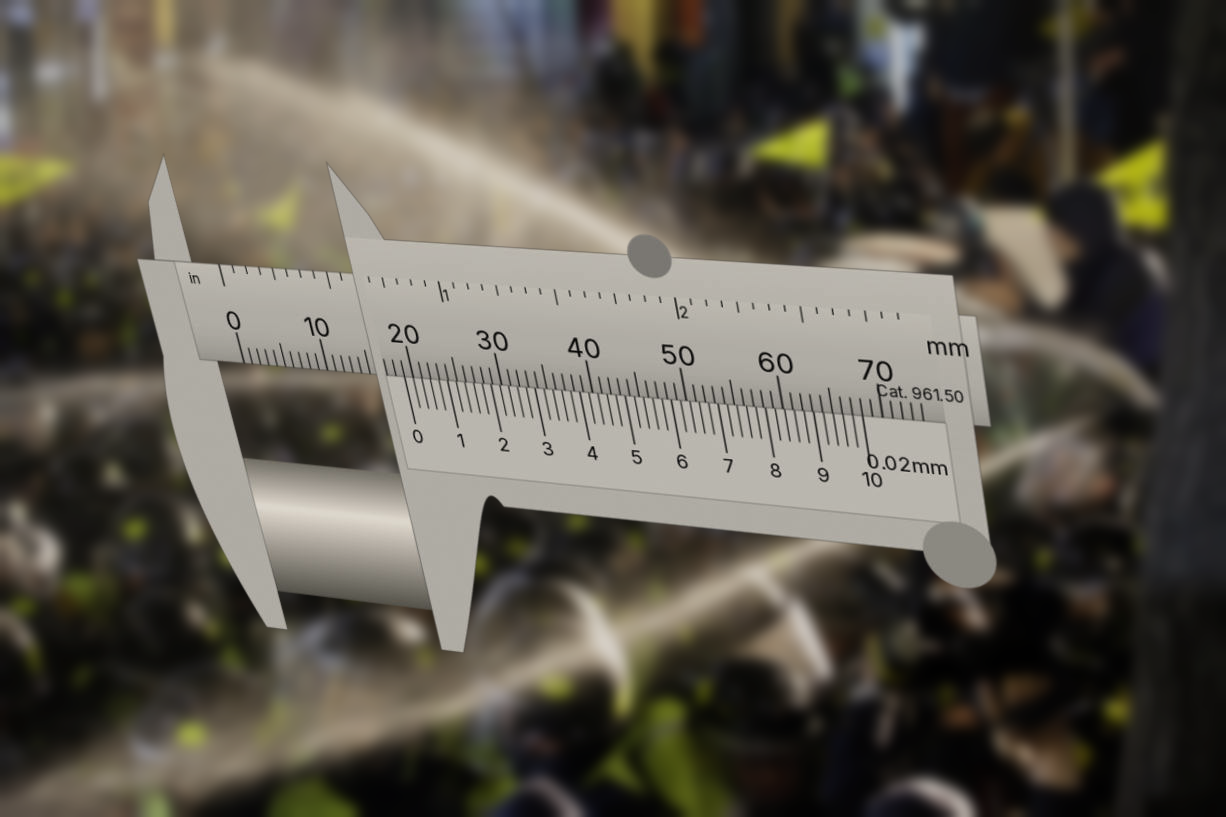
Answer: 19.0
